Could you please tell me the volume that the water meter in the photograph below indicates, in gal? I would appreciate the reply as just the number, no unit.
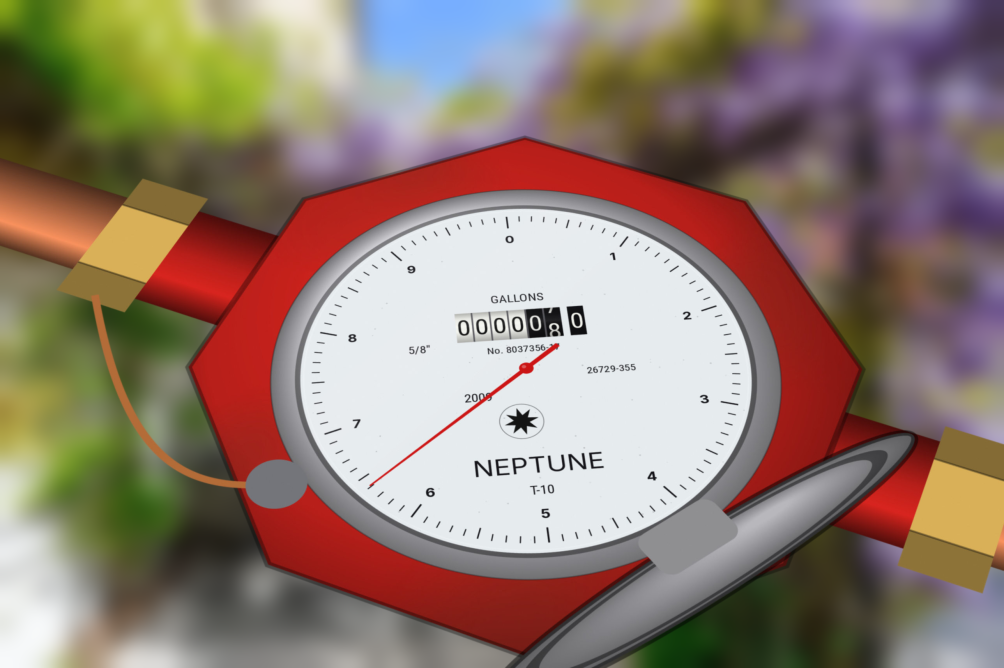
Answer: 76.4
